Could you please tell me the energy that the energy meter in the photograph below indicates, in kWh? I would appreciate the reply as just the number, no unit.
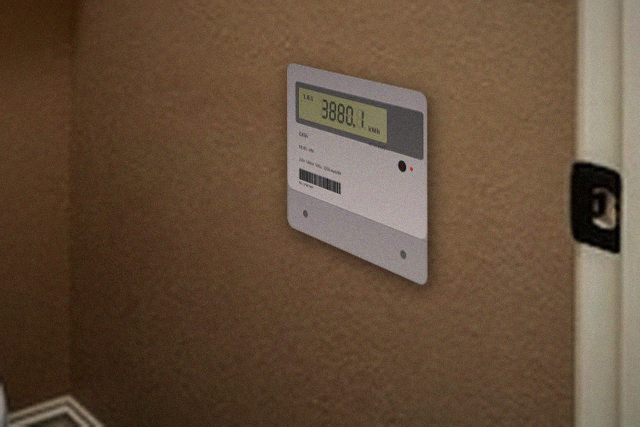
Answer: 3880.1
